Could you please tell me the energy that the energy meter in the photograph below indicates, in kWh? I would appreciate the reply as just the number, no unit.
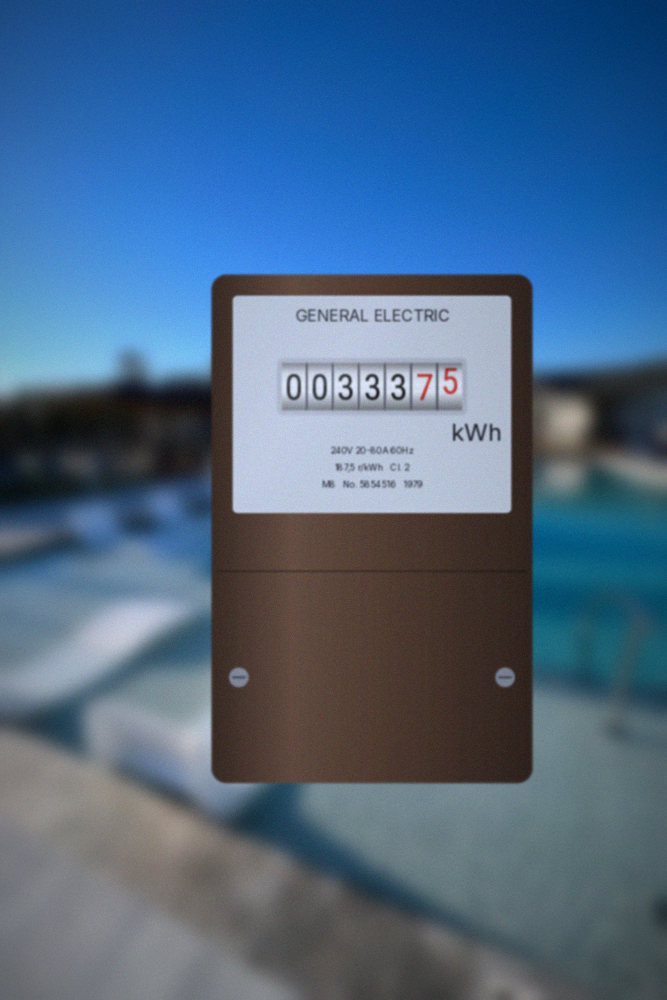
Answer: 333.75
